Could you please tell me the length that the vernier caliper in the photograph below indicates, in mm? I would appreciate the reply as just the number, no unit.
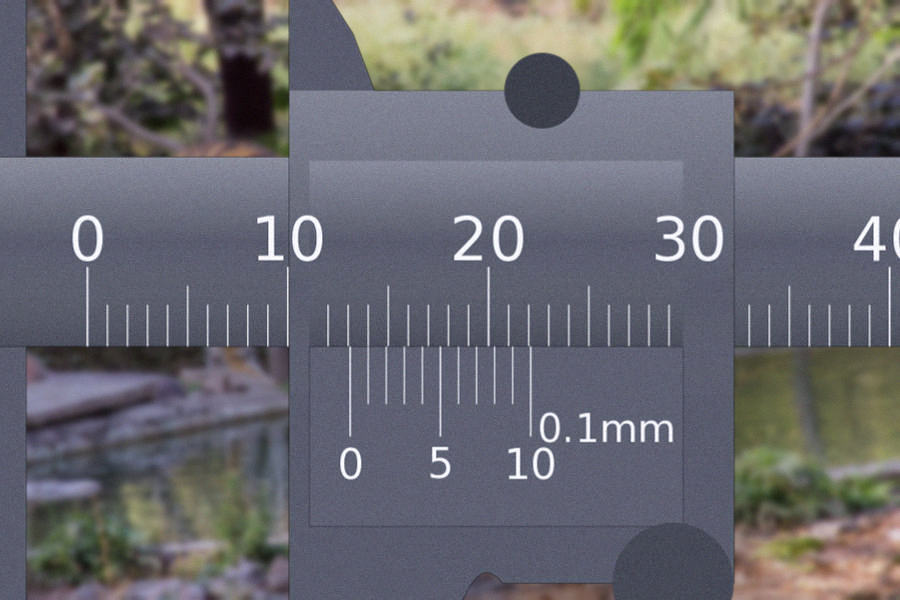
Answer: 13.1
